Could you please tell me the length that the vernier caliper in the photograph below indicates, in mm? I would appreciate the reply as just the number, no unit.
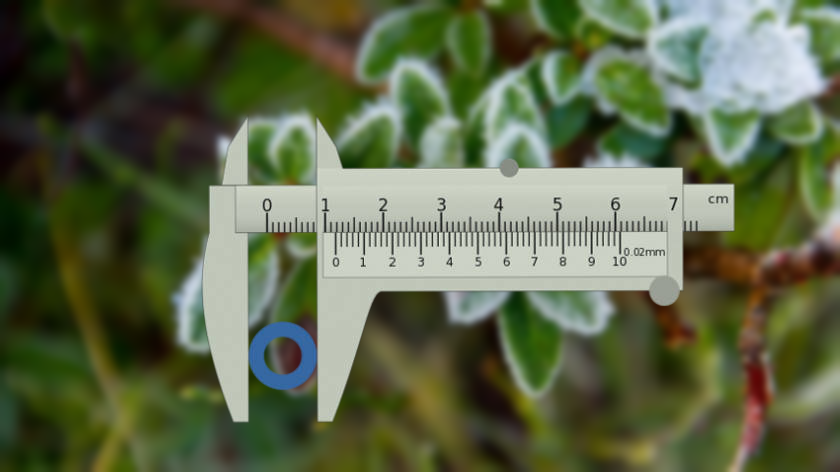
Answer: 11.8
